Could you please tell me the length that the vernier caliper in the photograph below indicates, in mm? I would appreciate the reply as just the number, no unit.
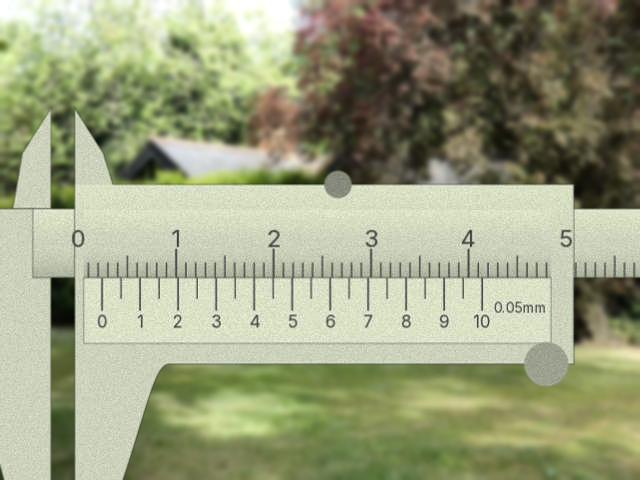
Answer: 2.4
